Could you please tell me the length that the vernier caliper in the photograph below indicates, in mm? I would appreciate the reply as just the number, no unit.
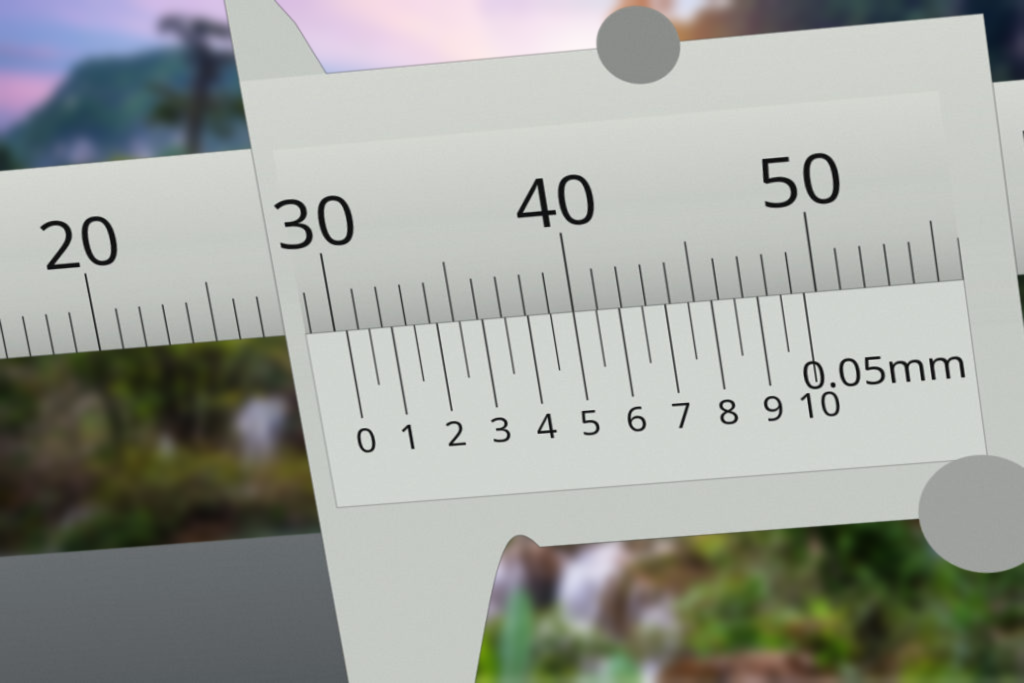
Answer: 30.5
